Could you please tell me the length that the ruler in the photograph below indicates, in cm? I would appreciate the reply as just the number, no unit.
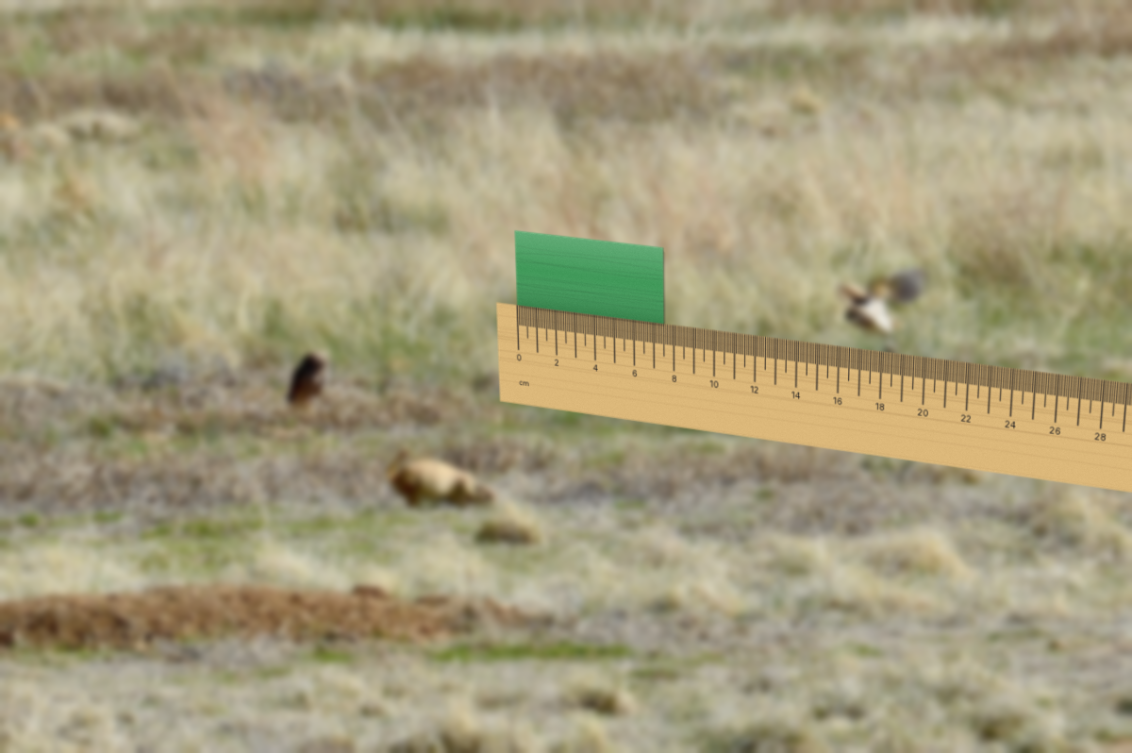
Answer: 7.5
